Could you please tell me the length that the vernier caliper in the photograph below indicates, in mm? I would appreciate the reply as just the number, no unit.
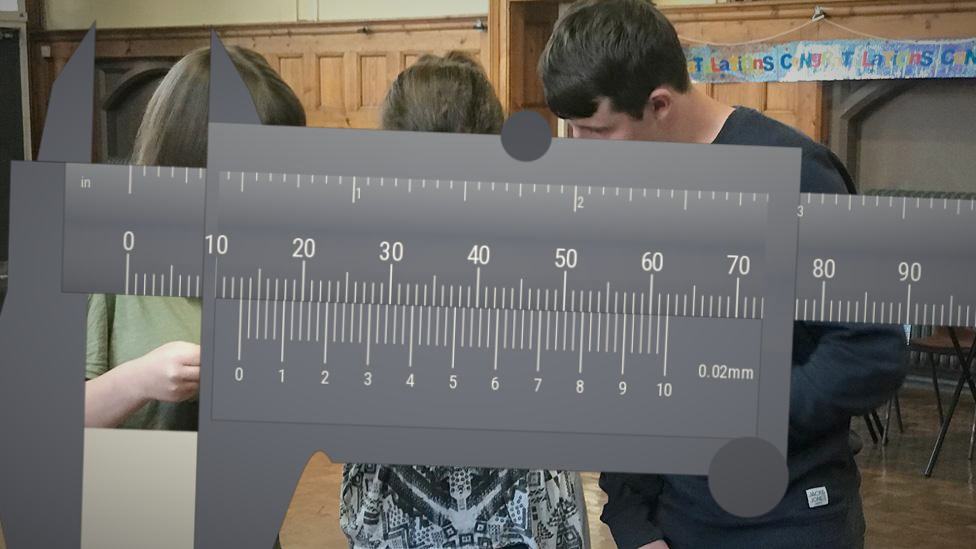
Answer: 13.0
